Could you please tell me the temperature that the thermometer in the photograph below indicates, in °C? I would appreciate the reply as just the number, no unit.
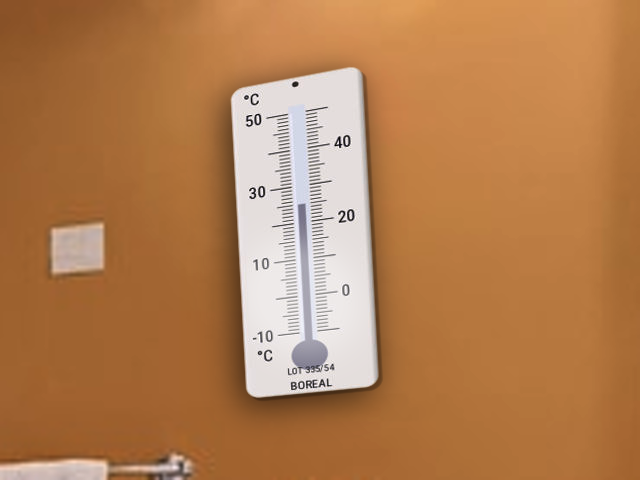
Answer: 25
